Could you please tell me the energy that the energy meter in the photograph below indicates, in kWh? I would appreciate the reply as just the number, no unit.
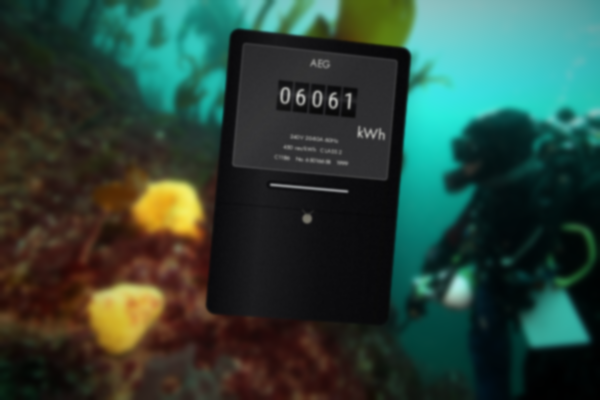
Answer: 6061
